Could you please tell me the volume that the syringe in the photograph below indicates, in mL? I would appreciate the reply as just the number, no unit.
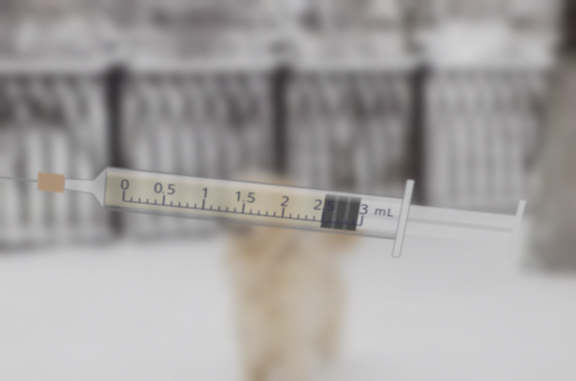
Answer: 2.5
